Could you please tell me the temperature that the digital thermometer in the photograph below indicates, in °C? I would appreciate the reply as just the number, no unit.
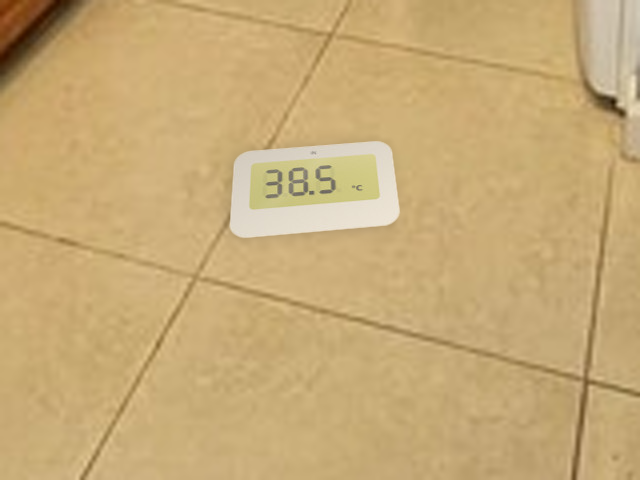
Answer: 38.5
